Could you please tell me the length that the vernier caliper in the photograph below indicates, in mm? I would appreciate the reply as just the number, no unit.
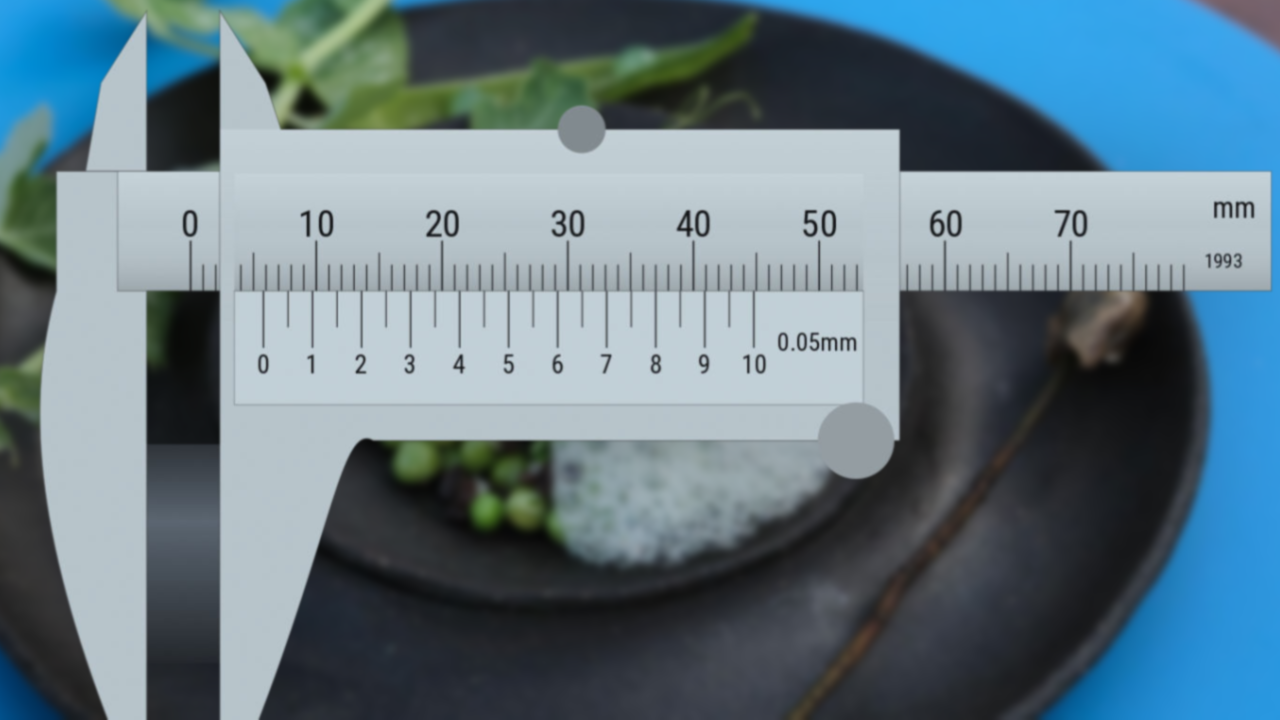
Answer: 5.8
